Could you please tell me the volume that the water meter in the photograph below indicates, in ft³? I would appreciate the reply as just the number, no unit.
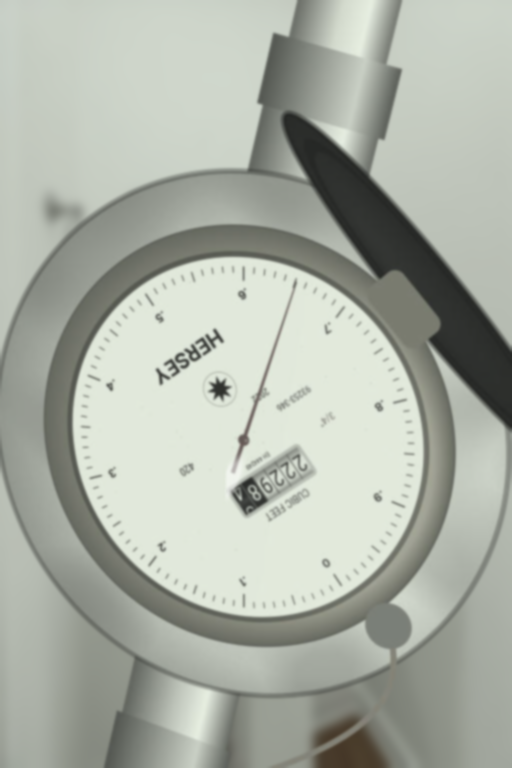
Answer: 222983.65
